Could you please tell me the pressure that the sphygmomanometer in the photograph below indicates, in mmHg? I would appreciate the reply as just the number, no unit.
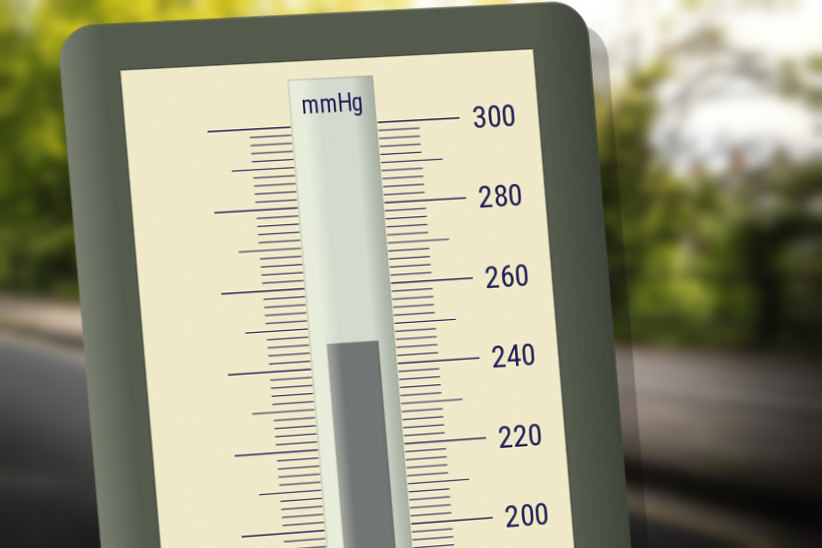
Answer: 246
